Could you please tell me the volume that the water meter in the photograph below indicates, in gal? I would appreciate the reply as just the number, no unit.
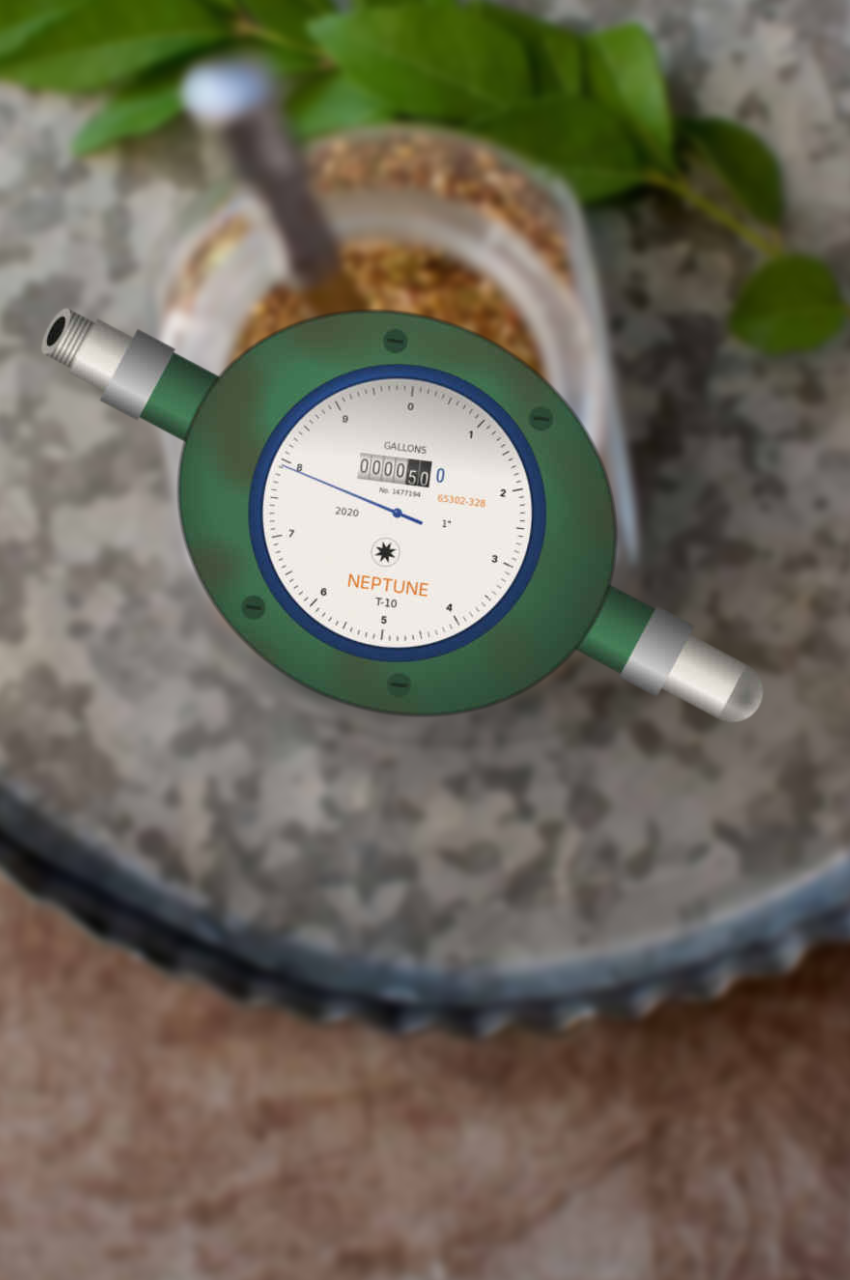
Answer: 497.9
